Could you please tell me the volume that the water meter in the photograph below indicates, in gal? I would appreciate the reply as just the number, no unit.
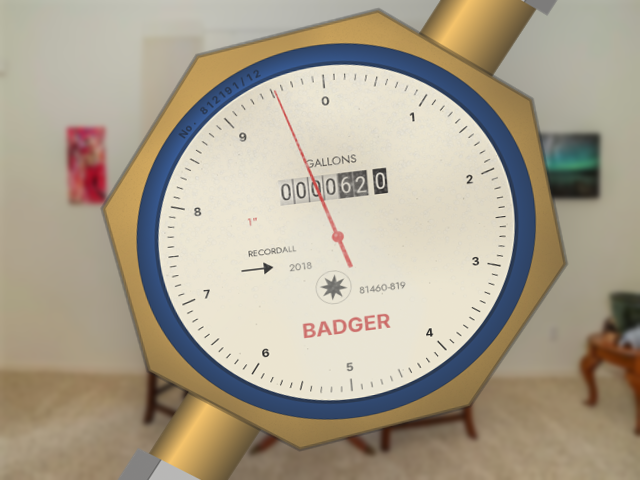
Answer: 619.5
